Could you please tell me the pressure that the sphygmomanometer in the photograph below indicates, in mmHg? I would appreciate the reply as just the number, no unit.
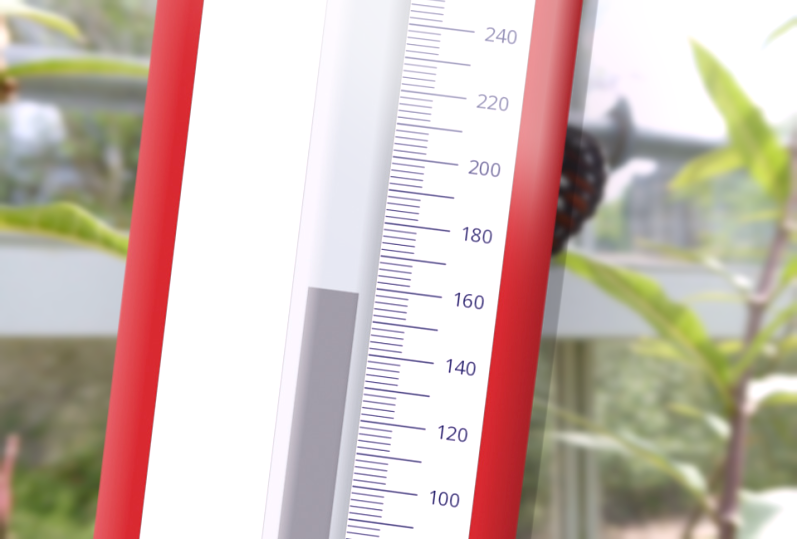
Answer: 158
